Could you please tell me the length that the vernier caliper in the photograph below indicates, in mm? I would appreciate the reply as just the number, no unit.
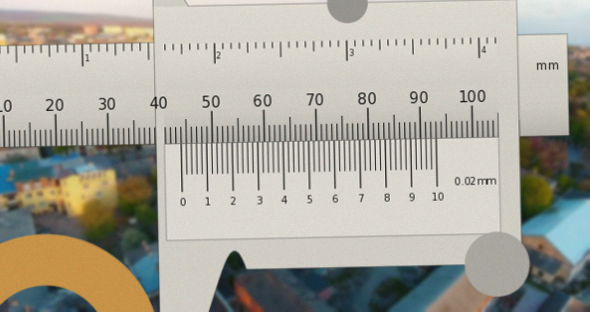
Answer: 44.0
